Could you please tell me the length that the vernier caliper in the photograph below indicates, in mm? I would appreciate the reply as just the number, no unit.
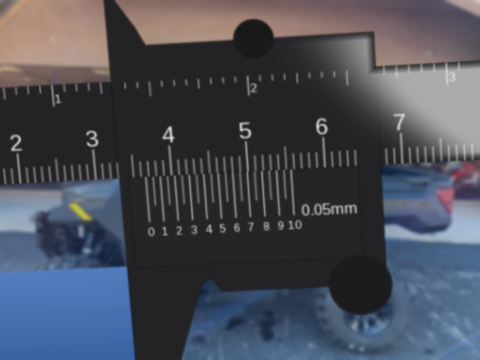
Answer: 36.6
